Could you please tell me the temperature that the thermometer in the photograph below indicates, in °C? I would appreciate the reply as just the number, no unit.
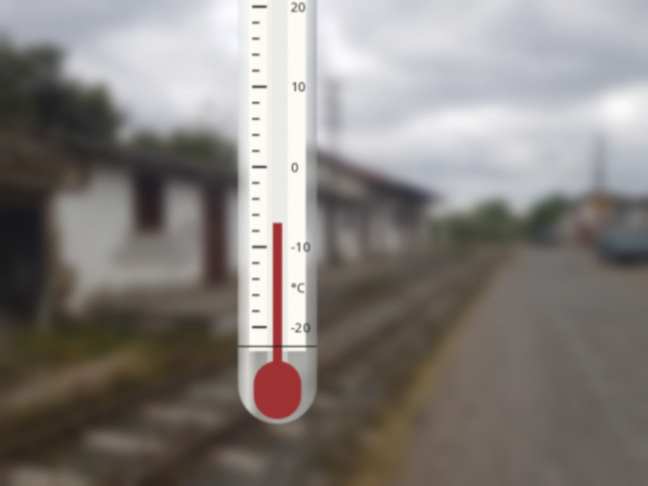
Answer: -7
